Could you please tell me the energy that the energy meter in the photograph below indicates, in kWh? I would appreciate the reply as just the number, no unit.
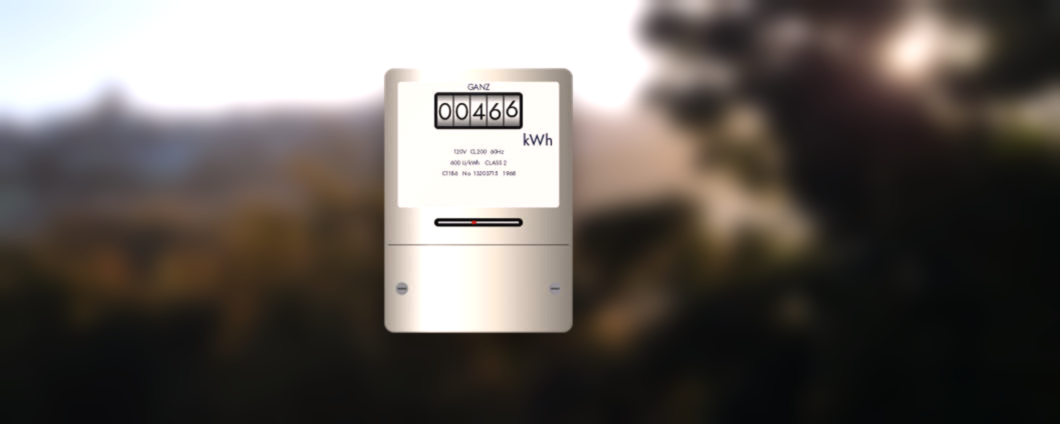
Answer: 466
